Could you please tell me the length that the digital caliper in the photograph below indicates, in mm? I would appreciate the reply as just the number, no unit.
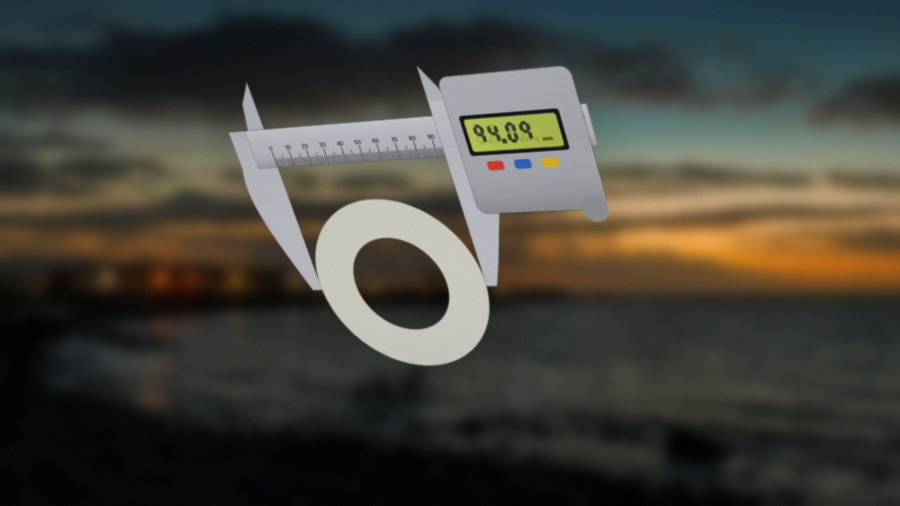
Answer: 94.09
